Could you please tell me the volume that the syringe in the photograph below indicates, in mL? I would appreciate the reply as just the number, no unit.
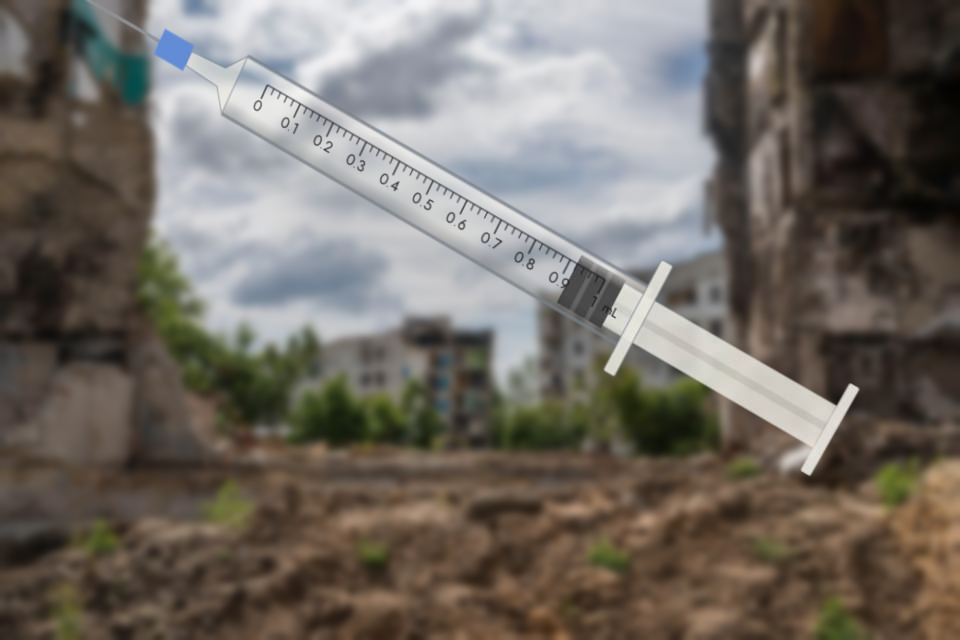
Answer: 0.92
